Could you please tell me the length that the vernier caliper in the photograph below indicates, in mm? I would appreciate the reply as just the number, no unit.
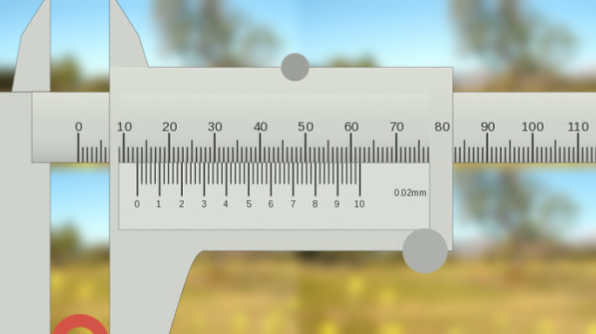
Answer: 13.0
